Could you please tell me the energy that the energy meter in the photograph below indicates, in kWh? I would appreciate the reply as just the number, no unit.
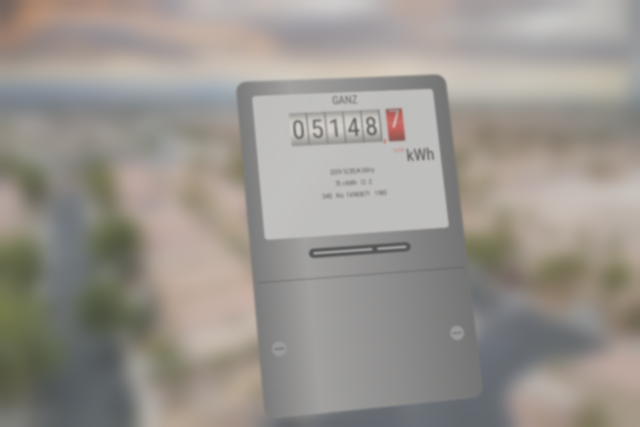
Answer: 5148.7
